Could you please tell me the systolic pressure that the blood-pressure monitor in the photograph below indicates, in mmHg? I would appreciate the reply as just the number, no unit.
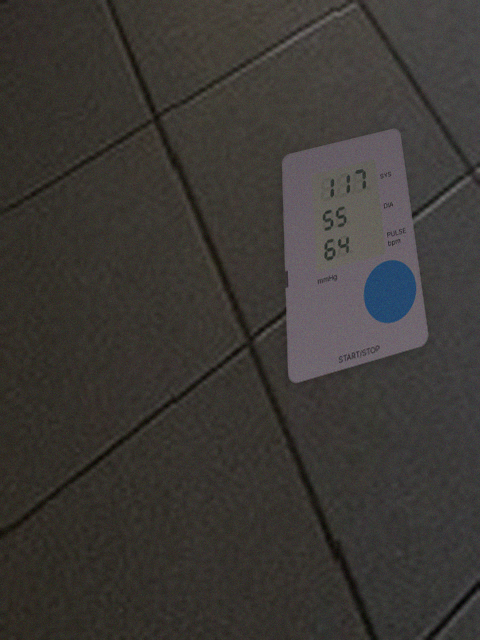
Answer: 117
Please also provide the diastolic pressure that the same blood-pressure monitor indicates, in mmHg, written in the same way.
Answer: 55
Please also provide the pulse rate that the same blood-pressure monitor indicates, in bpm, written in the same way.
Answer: 64
